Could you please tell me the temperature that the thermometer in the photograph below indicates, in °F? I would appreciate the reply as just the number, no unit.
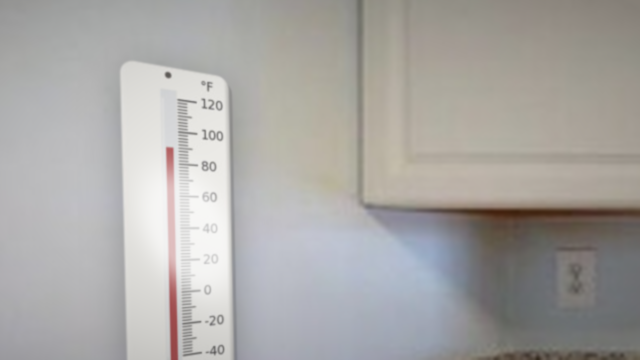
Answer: 90
